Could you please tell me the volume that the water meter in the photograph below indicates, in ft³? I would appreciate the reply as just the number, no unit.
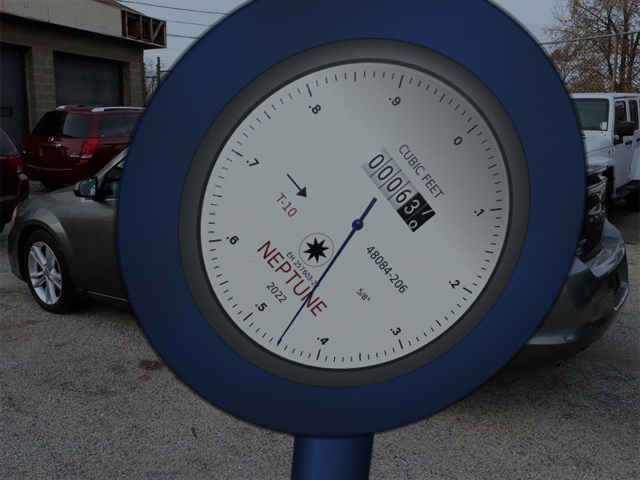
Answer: 637.45
